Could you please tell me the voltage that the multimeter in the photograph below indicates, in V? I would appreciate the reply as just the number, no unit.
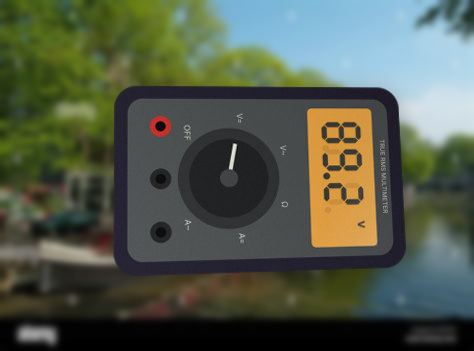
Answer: 89.2
